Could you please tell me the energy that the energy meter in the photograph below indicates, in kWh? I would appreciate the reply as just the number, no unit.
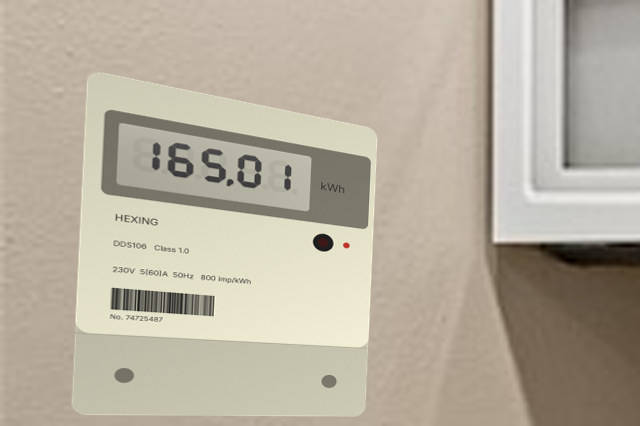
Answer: 165.01
